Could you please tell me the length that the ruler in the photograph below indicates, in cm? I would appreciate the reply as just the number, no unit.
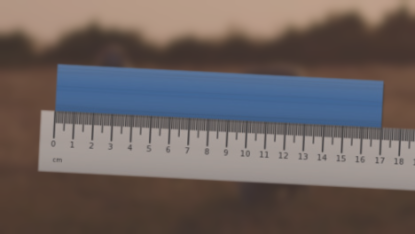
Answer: 17
